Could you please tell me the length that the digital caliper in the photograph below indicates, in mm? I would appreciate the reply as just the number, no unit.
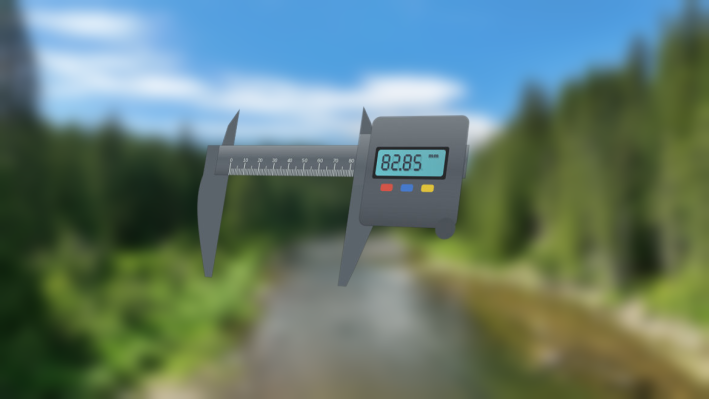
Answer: 82.85
